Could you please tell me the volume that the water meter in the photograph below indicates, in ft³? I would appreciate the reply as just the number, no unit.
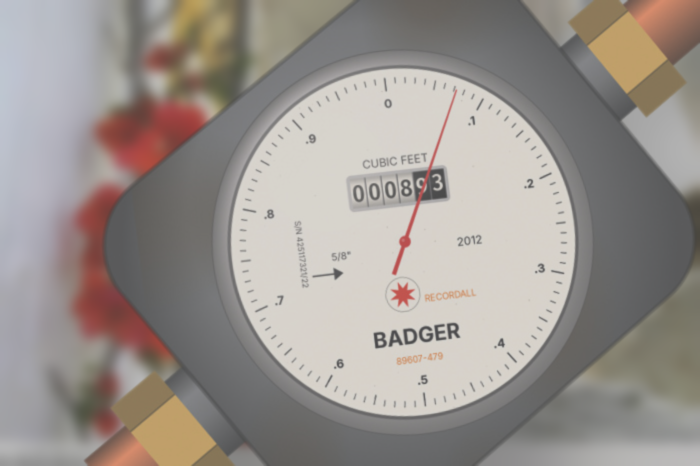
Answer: 893.07
